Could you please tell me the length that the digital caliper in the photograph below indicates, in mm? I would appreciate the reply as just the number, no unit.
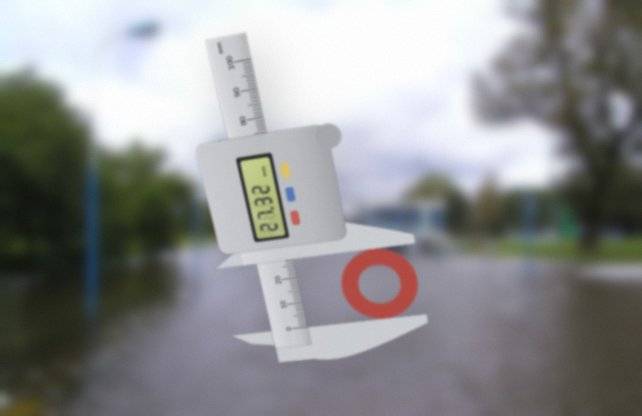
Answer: 27.32
